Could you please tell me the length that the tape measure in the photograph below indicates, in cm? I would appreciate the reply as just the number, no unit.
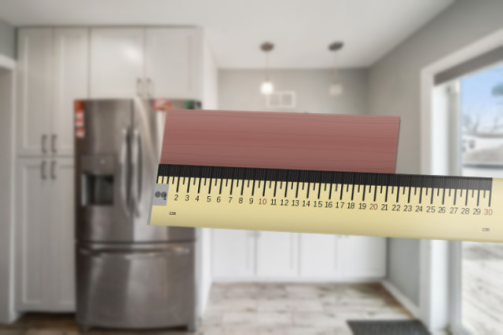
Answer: 21.5
